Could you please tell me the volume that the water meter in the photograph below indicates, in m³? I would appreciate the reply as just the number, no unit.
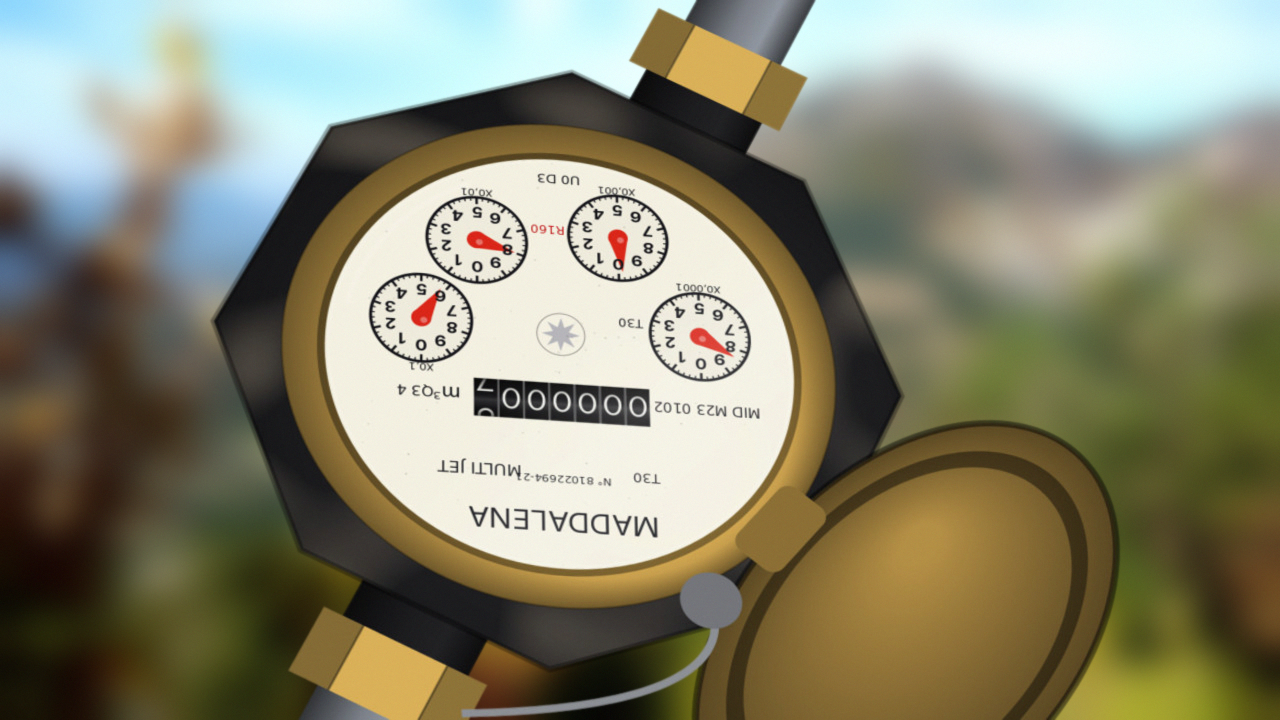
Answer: 6.5798
